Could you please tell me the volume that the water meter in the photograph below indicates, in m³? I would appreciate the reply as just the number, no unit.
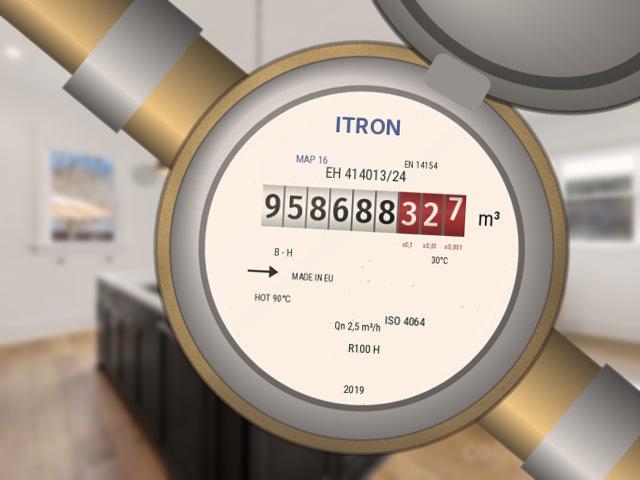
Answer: 958688.327
